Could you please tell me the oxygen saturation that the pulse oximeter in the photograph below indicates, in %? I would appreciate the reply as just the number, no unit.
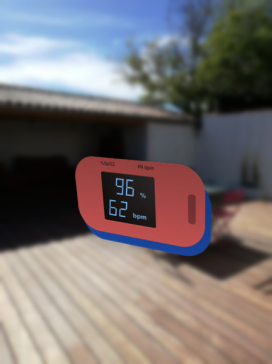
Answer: 96
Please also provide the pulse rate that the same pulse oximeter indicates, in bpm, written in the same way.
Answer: 62
